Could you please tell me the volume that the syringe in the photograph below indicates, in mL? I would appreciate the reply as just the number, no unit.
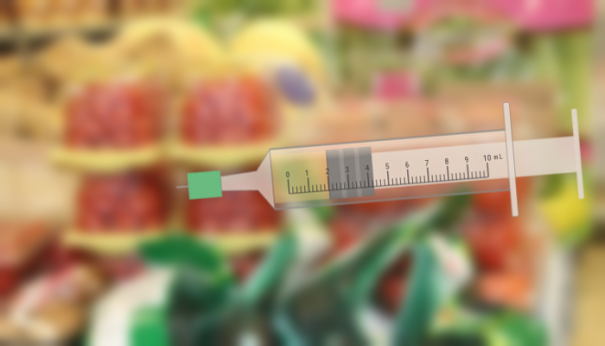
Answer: 2
